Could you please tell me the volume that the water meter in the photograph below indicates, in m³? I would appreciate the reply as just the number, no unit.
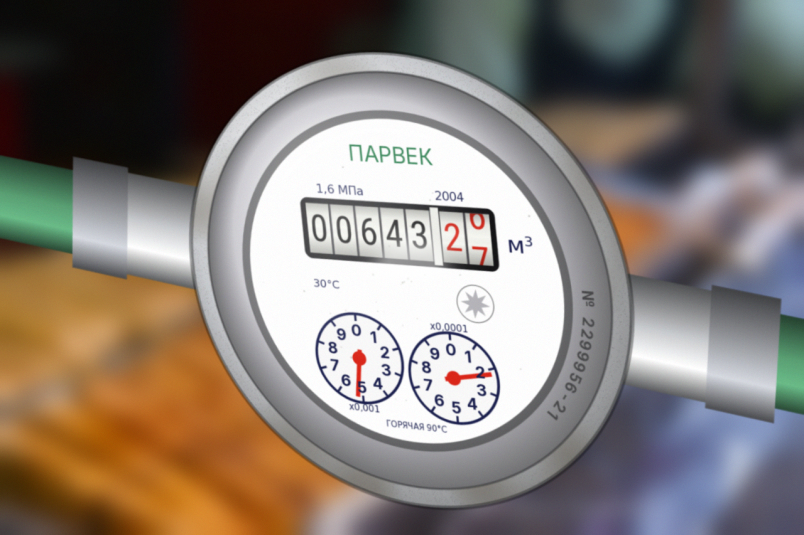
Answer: 643.2652
